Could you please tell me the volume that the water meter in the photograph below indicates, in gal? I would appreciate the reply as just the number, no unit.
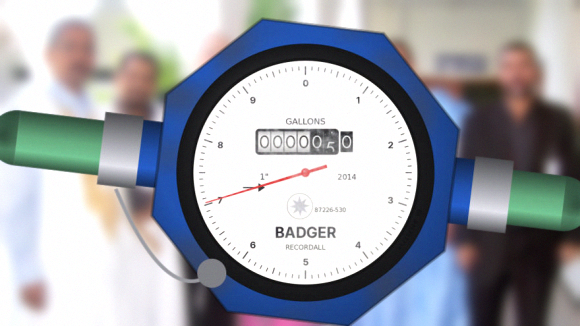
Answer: 47.0
